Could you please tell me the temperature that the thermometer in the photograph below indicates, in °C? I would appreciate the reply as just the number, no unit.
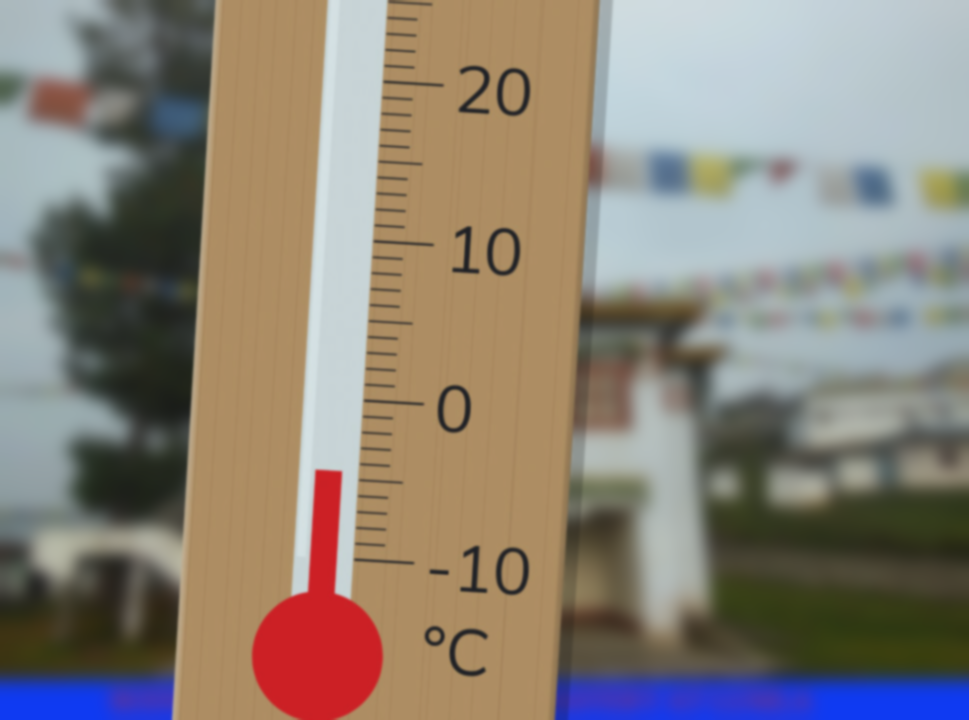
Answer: -4.5
